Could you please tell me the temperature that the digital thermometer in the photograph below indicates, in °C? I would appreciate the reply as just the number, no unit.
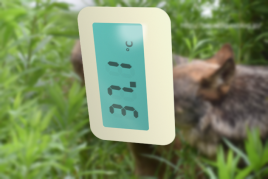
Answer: 37.1
